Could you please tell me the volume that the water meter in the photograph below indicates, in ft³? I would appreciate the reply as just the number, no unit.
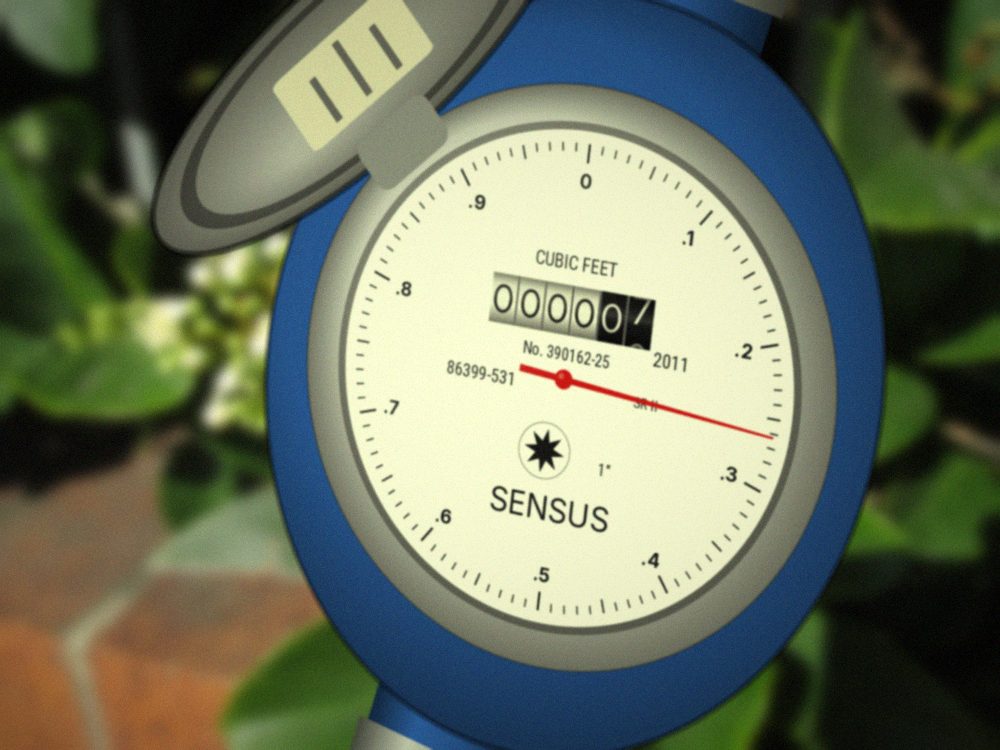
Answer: 7.26
